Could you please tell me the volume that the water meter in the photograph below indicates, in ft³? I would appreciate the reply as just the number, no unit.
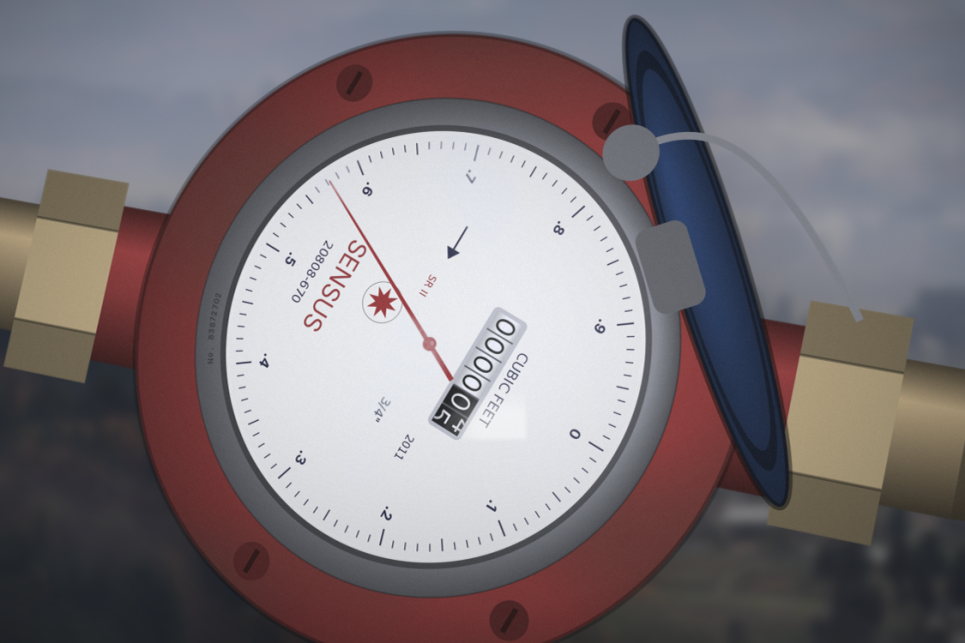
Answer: 4.57
